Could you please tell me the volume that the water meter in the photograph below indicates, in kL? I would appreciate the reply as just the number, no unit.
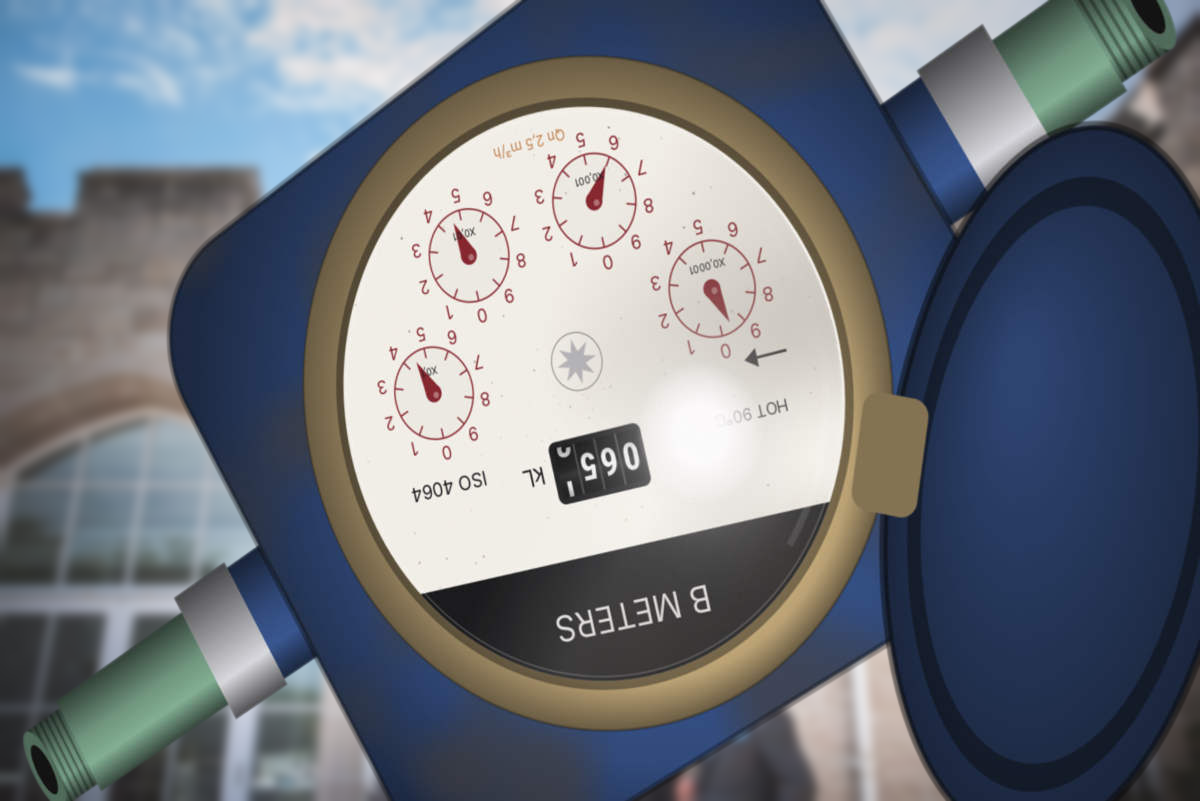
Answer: 651.4459
